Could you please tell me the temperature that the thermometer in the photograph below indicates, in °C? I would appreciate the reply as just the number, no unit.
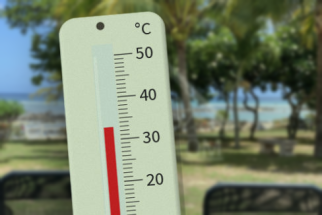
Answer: 33
